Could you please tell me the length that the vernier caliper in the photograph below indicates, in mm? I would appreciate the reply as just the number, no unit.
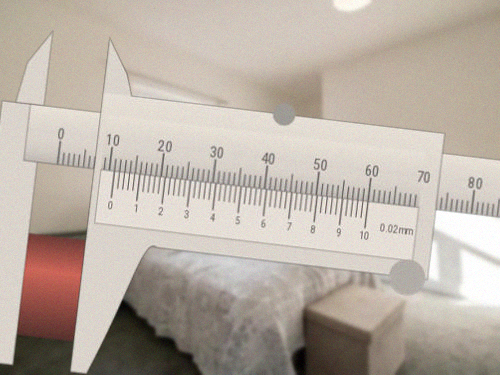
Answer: 11.0
